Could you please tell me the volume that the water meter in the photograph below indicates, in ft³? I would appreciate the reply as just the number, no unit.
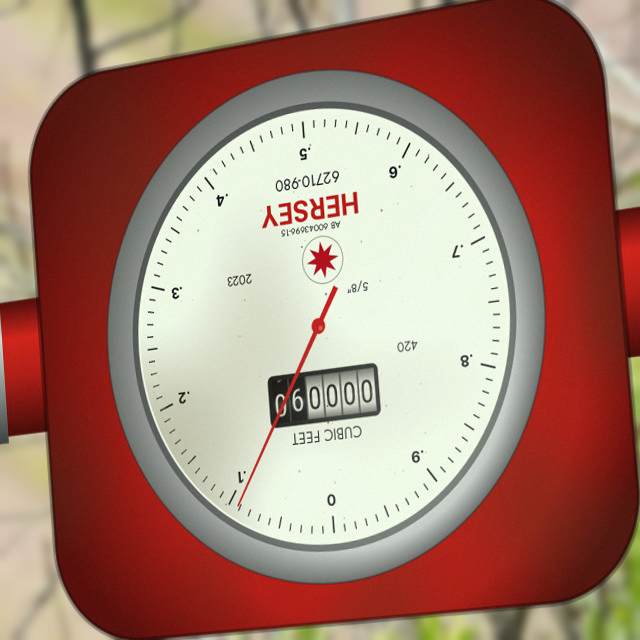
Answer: 90.09
